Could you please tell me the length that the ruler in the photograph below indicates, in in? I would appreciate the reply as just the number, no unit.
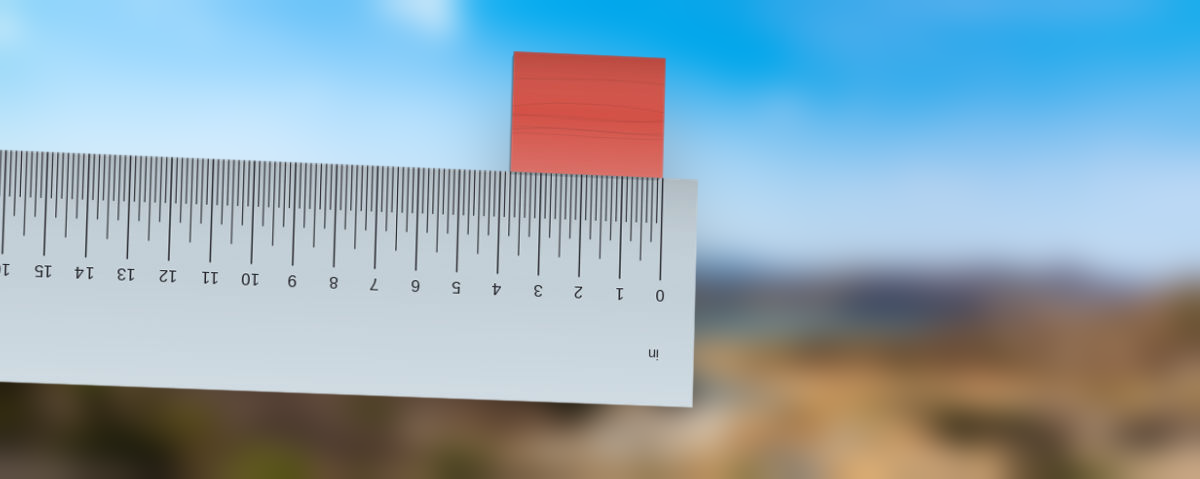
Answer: 3.75
